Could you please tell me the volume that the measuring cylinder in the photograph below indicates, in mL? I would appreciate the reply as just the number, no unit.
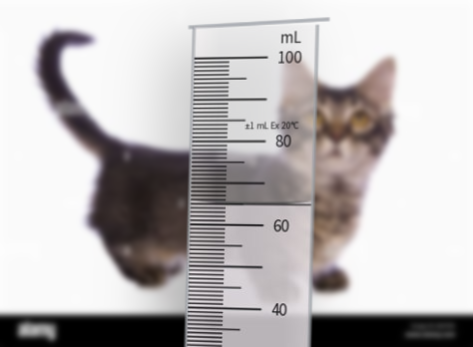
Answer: 65
